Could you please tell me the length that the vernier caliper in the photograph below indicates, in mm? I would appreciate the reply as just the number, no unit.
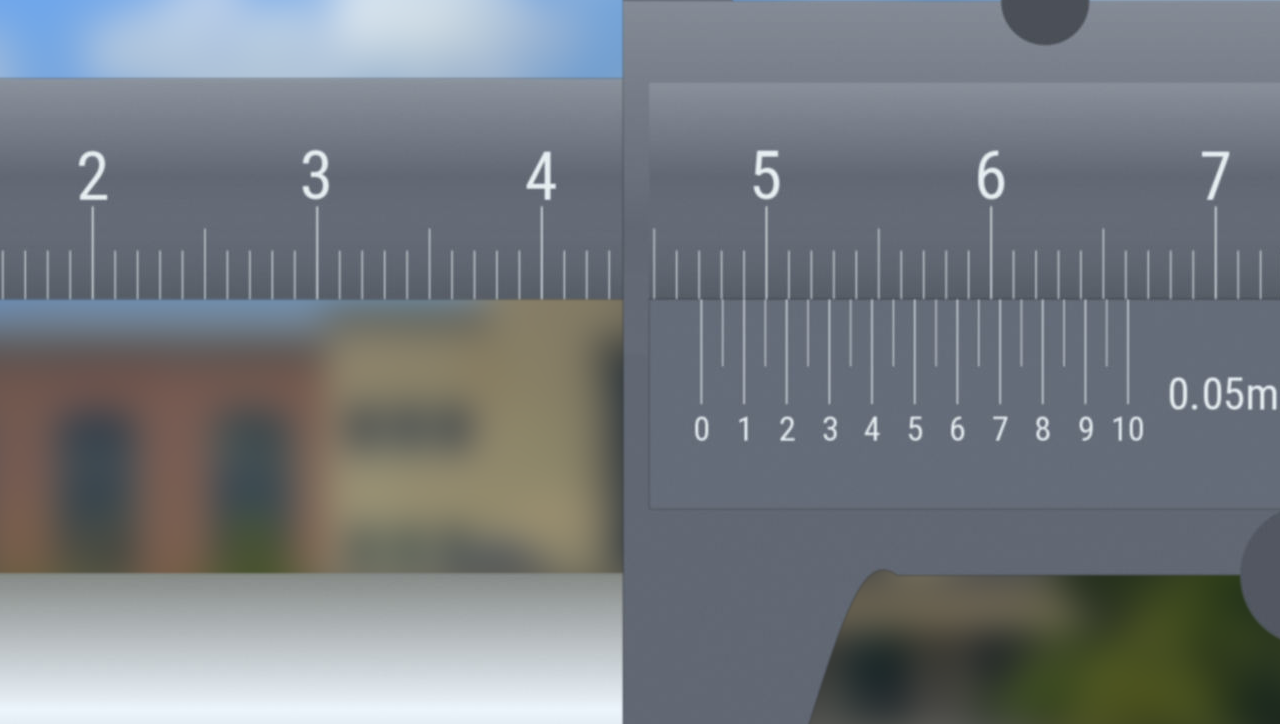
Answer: 47.1
